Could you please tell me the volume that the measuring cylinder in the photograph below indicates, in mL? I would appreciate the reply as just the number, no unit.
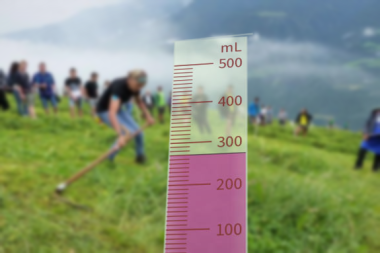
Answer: 270
